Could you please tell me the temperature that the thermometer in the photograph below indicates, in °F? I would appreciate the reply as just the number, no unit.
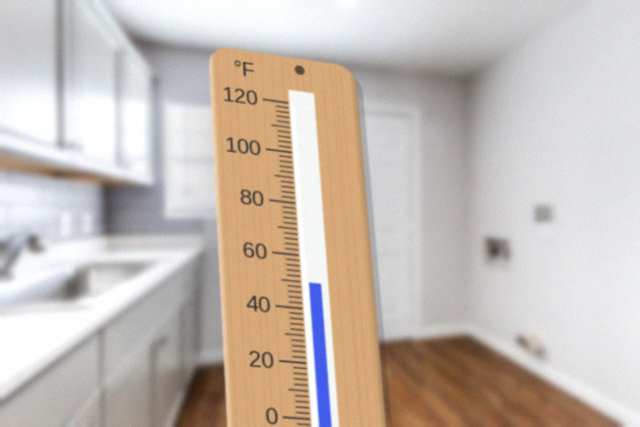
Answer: 50
